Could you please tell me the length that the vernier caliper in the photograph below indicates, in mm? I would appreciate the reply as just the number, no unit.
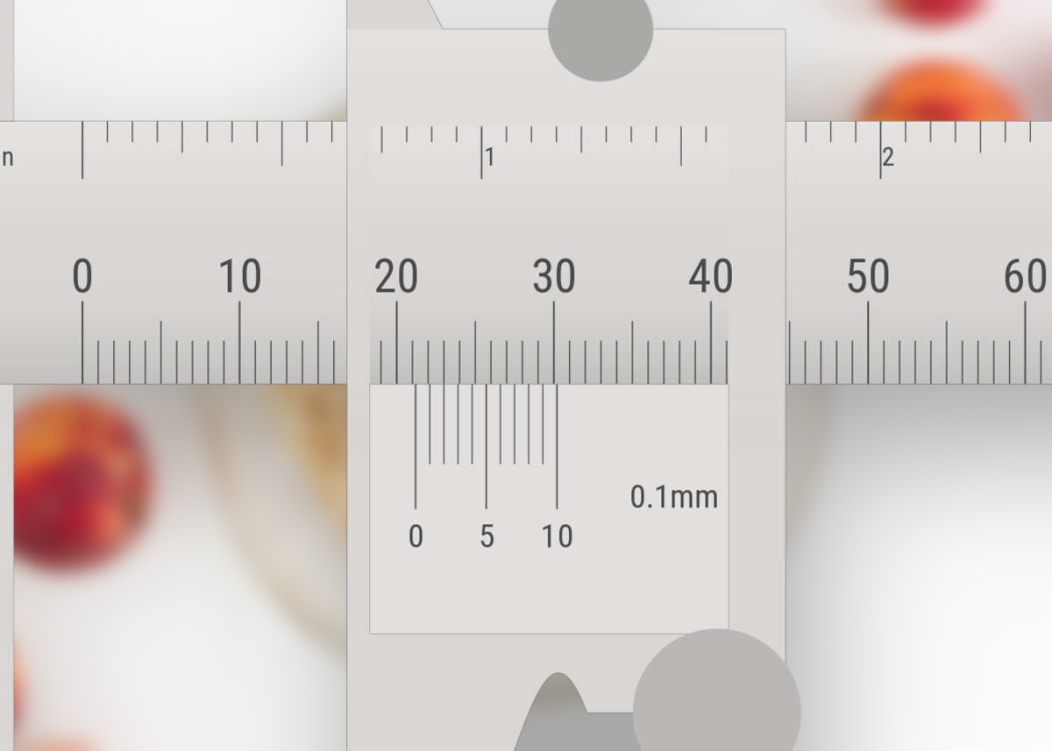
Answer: 21.2
